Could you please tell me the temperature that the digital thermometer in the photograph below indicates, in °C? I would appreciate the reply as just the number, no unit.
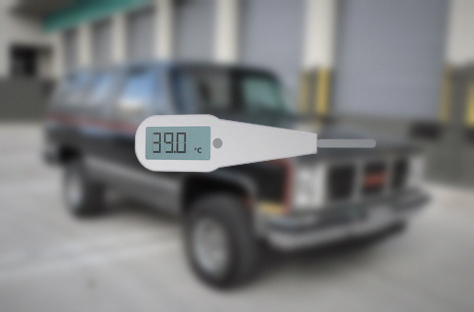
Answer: 39.0
